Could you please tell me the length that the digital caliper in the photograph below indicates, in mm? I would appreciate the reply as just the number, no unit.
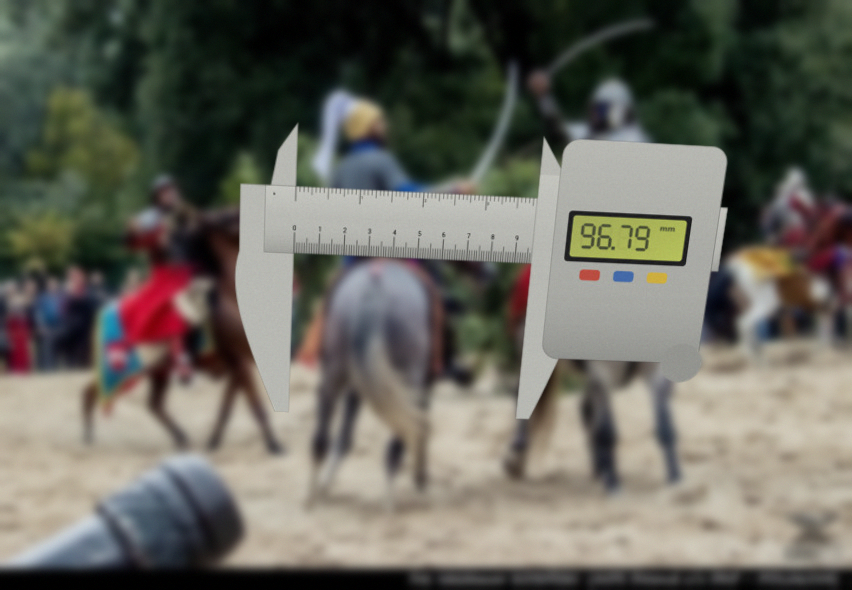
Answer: 96.79
